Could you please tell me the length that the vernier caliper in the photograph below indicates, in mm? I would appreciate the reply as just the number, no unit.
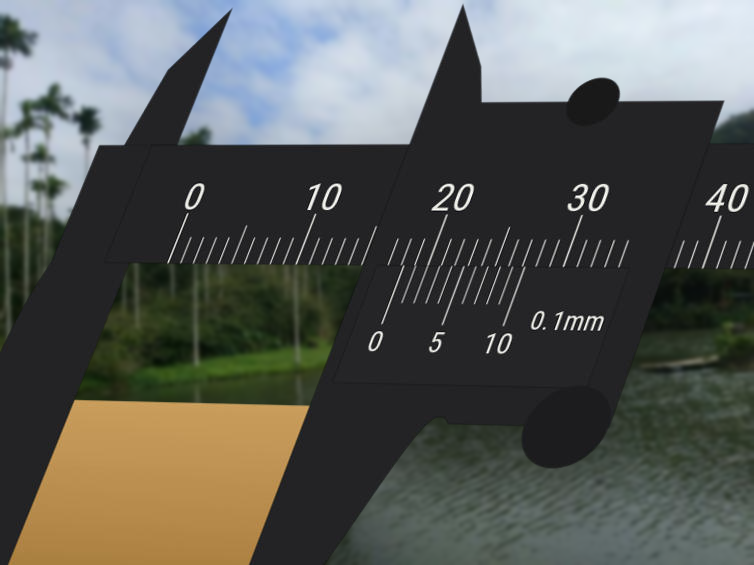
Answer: 18.2
